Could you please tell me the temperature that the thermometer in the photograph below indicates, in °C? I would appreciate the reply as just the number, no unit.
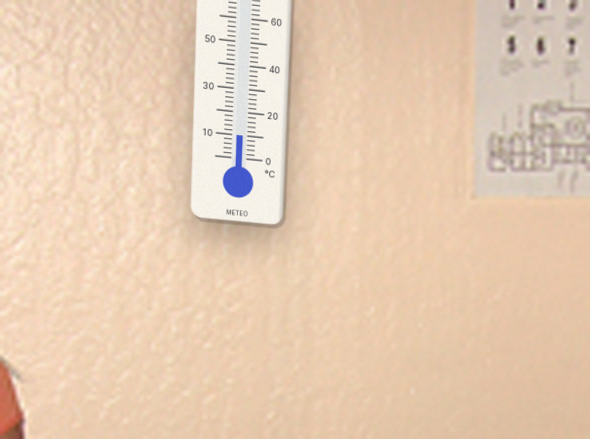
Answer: 10
